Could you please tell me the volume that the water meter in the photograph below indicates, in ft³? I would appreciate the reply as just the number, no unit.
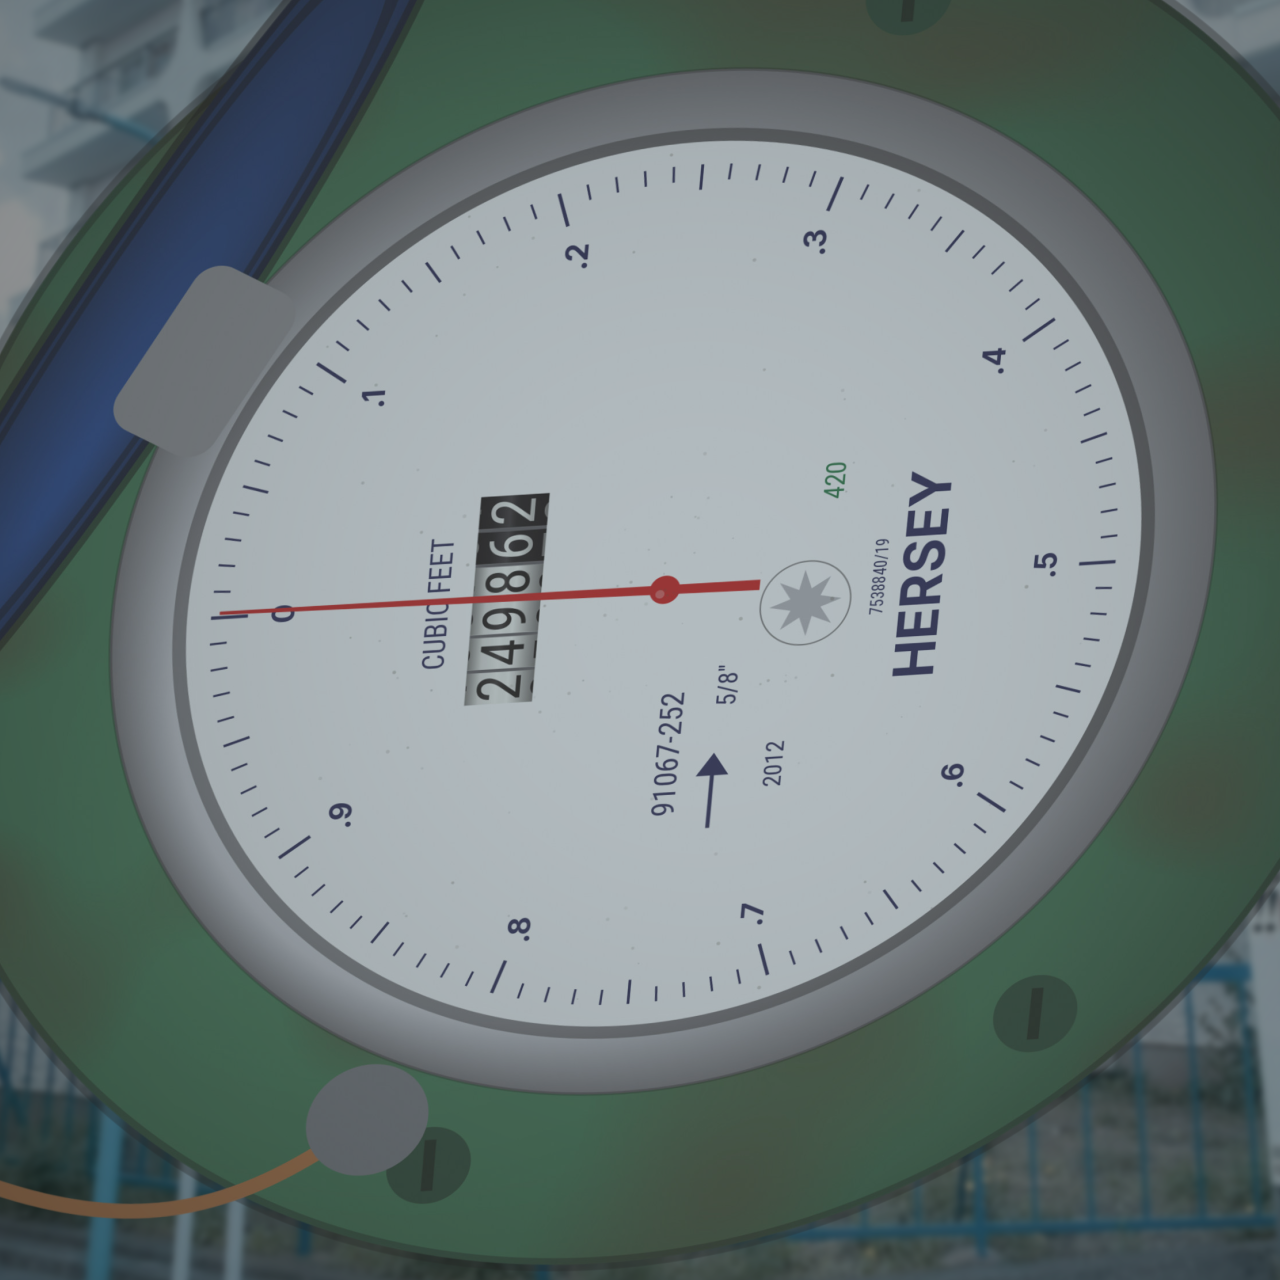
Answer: 249862.00
